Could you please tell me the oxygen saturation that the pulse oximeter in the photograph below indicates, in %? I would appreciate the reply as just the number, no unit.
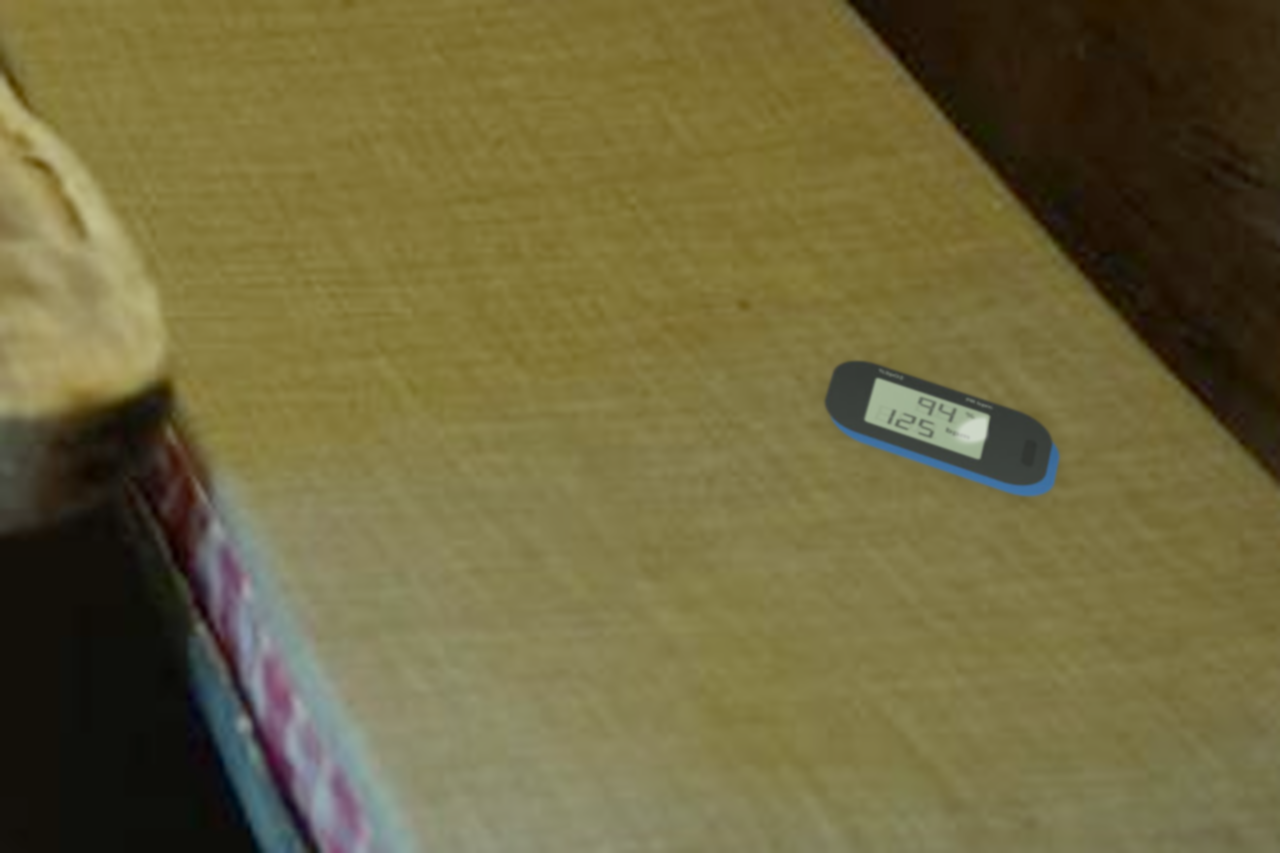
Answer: 94
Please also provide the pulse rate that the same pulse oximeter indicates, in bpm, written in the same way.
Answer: 125
